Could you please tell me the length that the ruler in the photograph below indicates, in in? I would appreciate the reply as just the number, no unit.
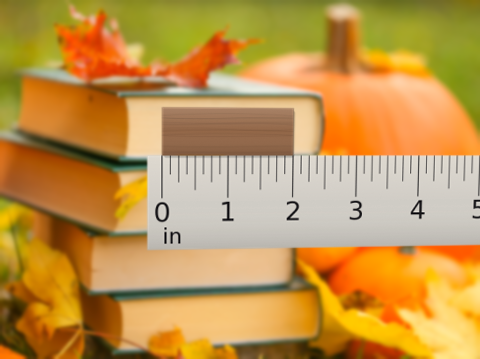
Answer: 2
